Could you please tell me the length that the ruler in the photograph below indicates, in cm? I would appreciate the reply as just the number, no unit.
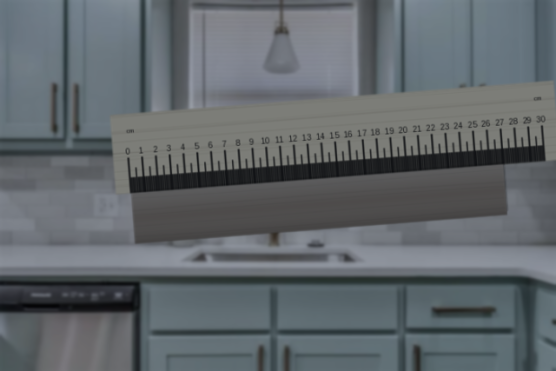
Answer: 27
